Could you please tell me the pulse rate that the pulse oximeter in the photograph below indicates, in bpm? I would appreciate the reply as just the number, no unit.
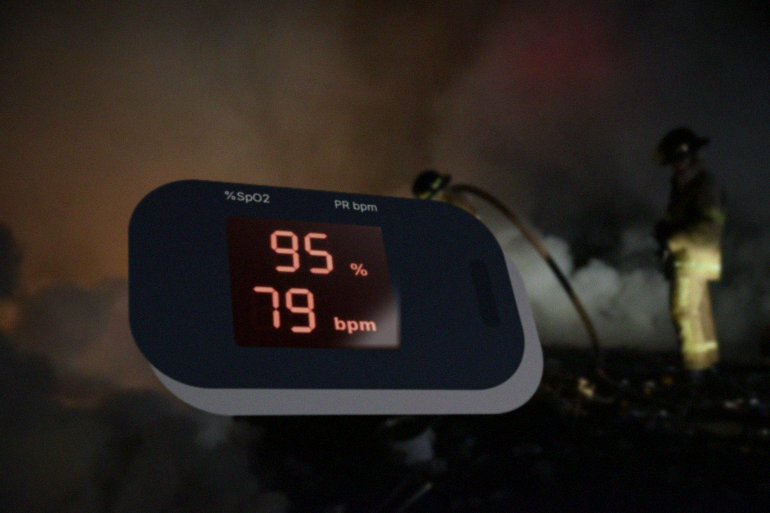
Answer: 79
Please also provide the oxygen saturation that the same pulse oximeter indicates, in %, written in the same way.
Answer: 95
